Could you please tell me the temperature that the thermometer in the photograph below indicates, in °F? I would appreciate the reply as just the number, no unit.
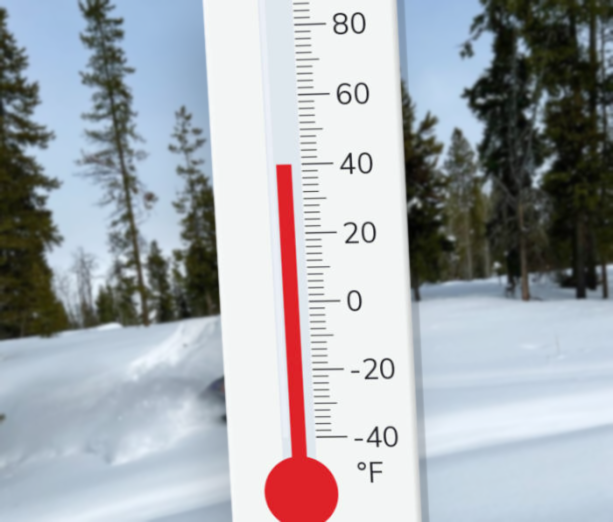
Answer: 40
